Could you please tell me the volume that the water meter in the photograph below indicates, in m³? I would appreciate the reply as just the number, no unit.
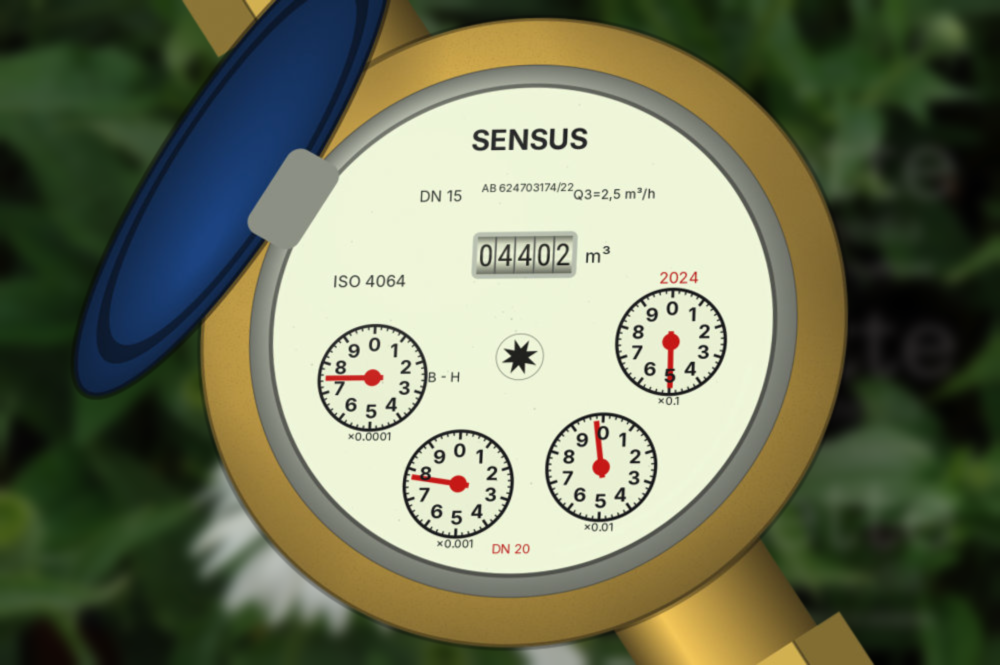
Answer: 4402.4977
